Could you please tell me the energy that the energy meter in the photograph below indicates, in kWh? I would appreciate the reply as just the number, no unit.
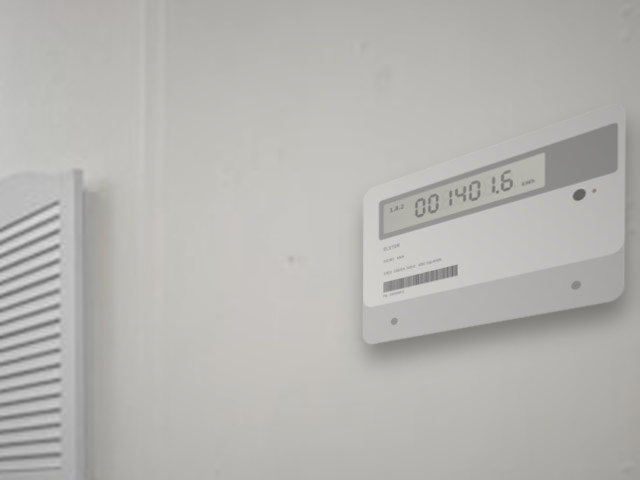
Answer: 1401.6
